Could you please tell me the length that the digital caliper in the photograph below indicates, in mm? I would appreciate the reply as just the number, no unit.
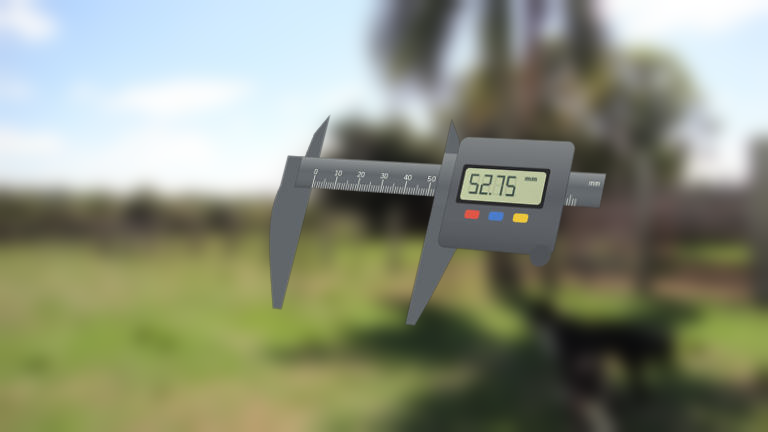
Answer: 52.75
